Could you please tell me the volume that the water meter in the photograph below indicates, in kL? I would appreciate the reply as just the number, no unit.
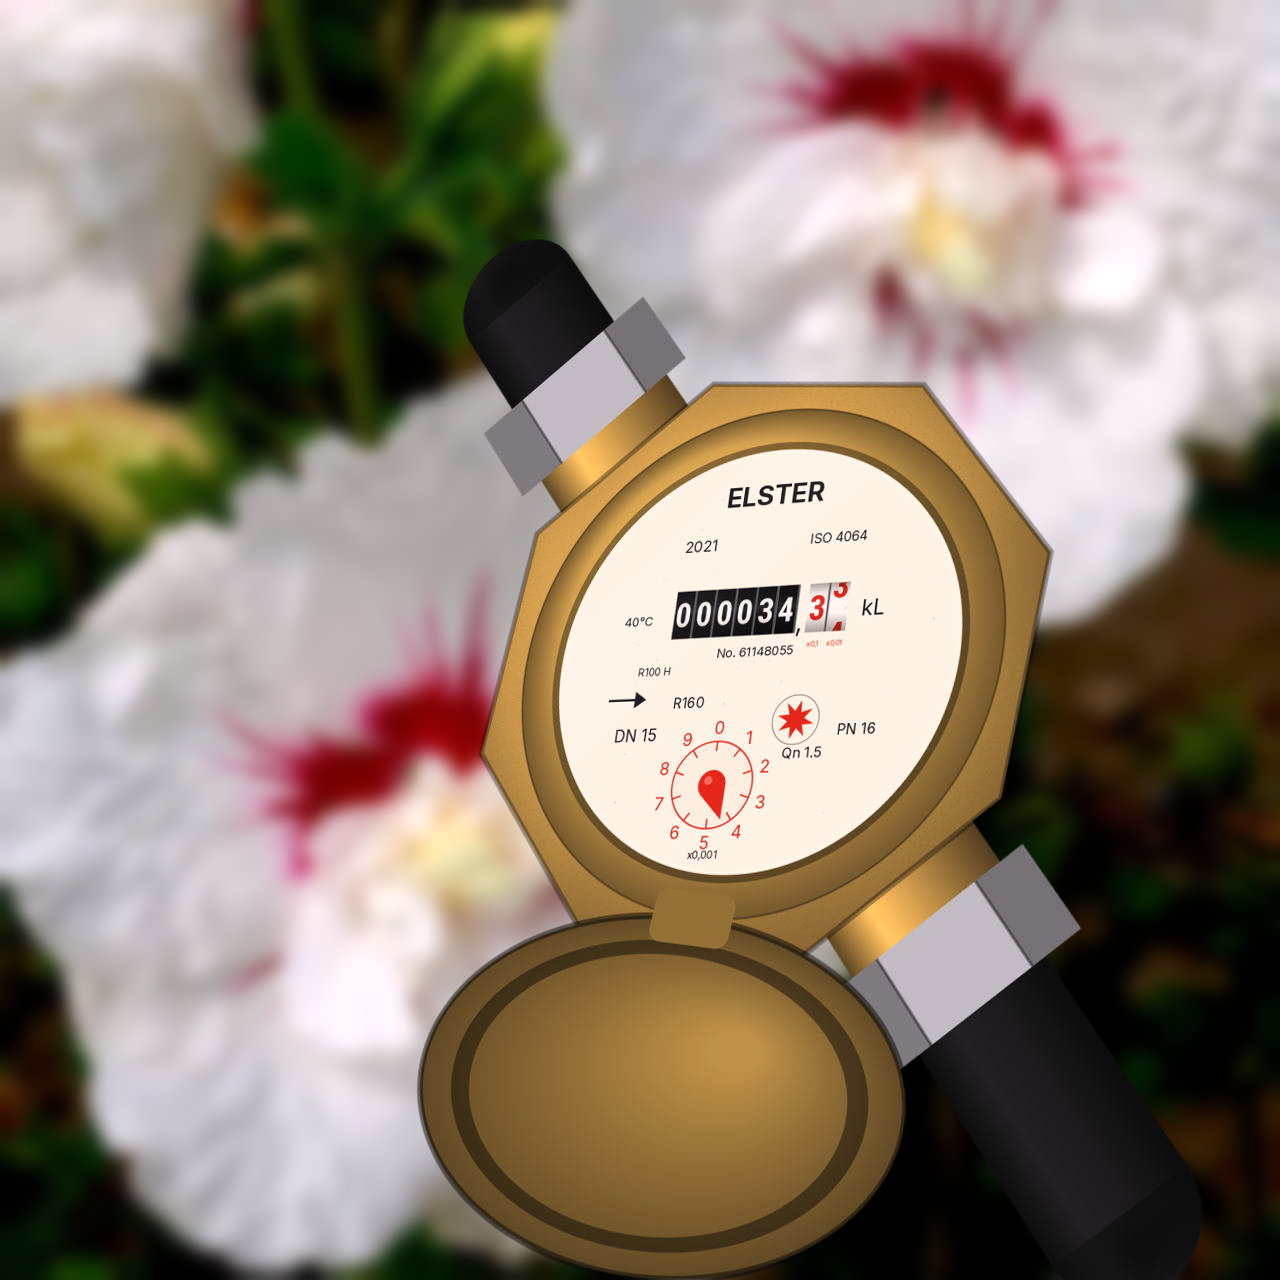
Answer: 34.334
